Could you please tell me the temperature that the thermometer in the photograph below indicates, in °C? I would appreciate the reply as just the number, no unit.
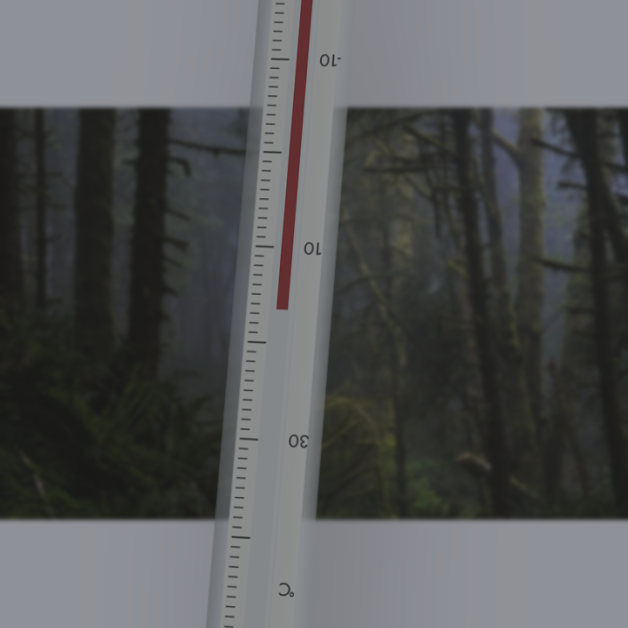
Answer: 16.5
